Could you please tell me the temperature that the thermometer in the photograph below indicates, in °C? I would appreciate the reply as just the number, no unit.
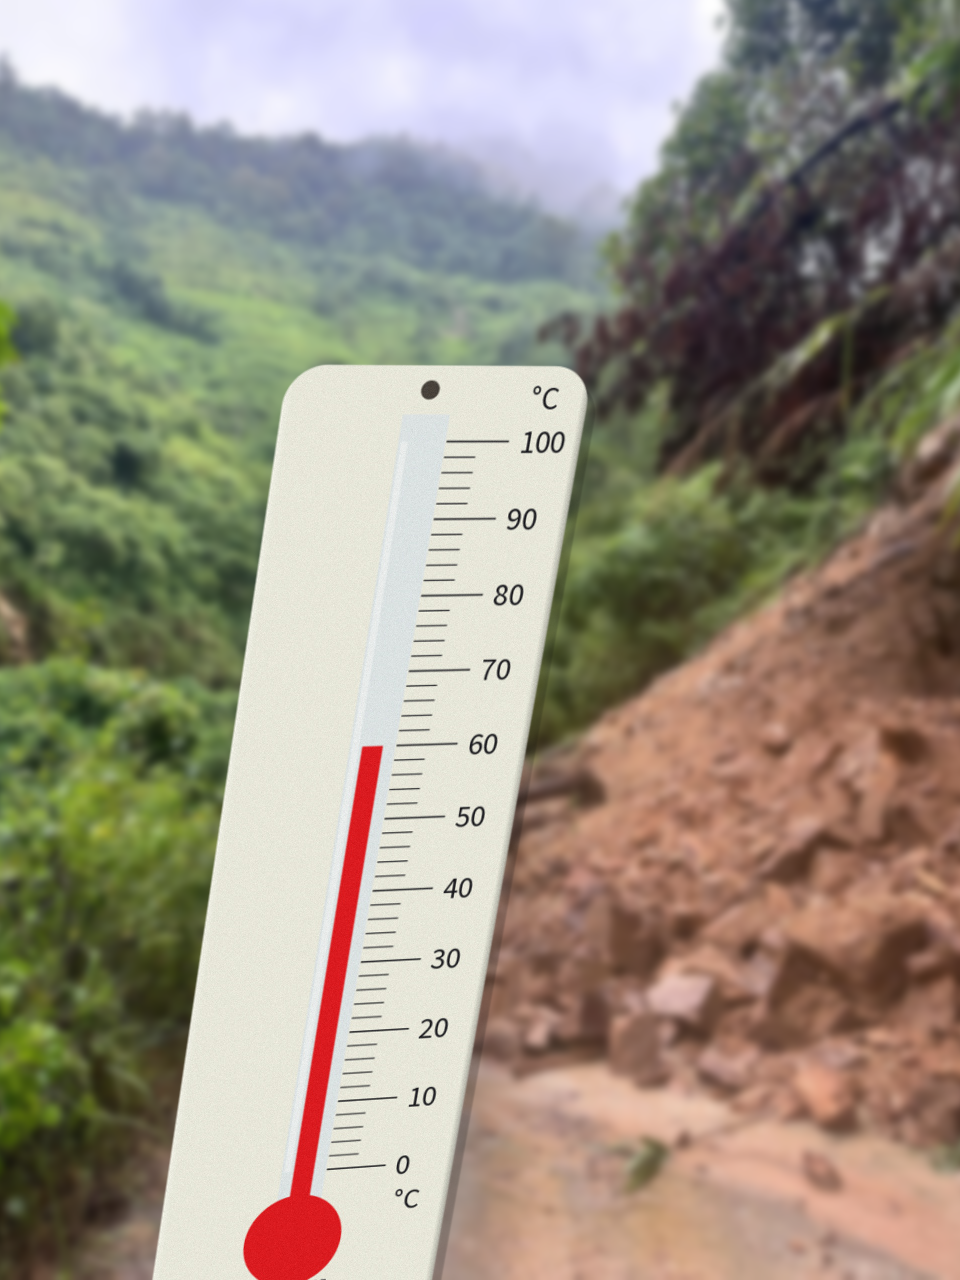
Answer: 60
